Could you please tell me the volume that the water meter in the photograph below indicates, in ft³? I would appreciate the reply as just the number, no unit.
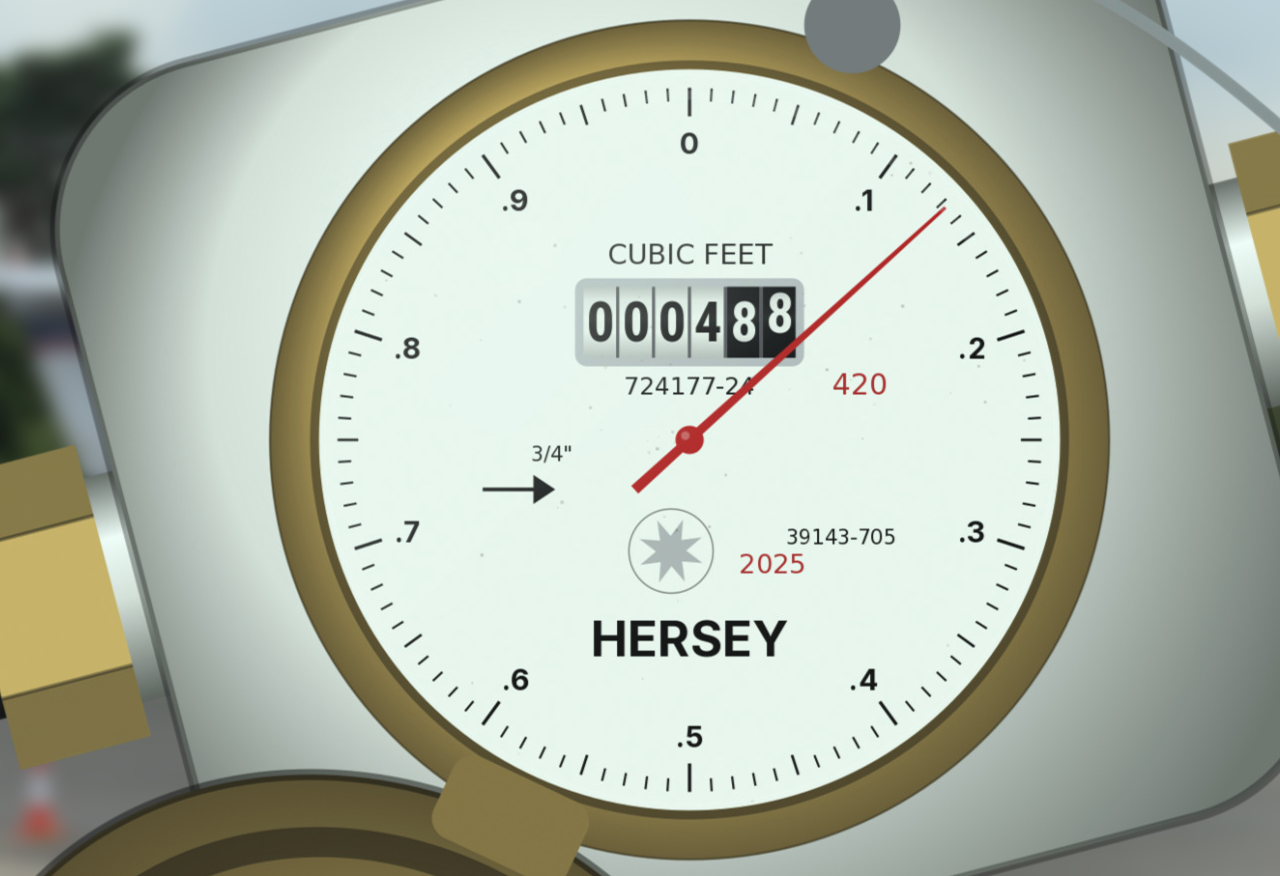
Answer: 488.13
